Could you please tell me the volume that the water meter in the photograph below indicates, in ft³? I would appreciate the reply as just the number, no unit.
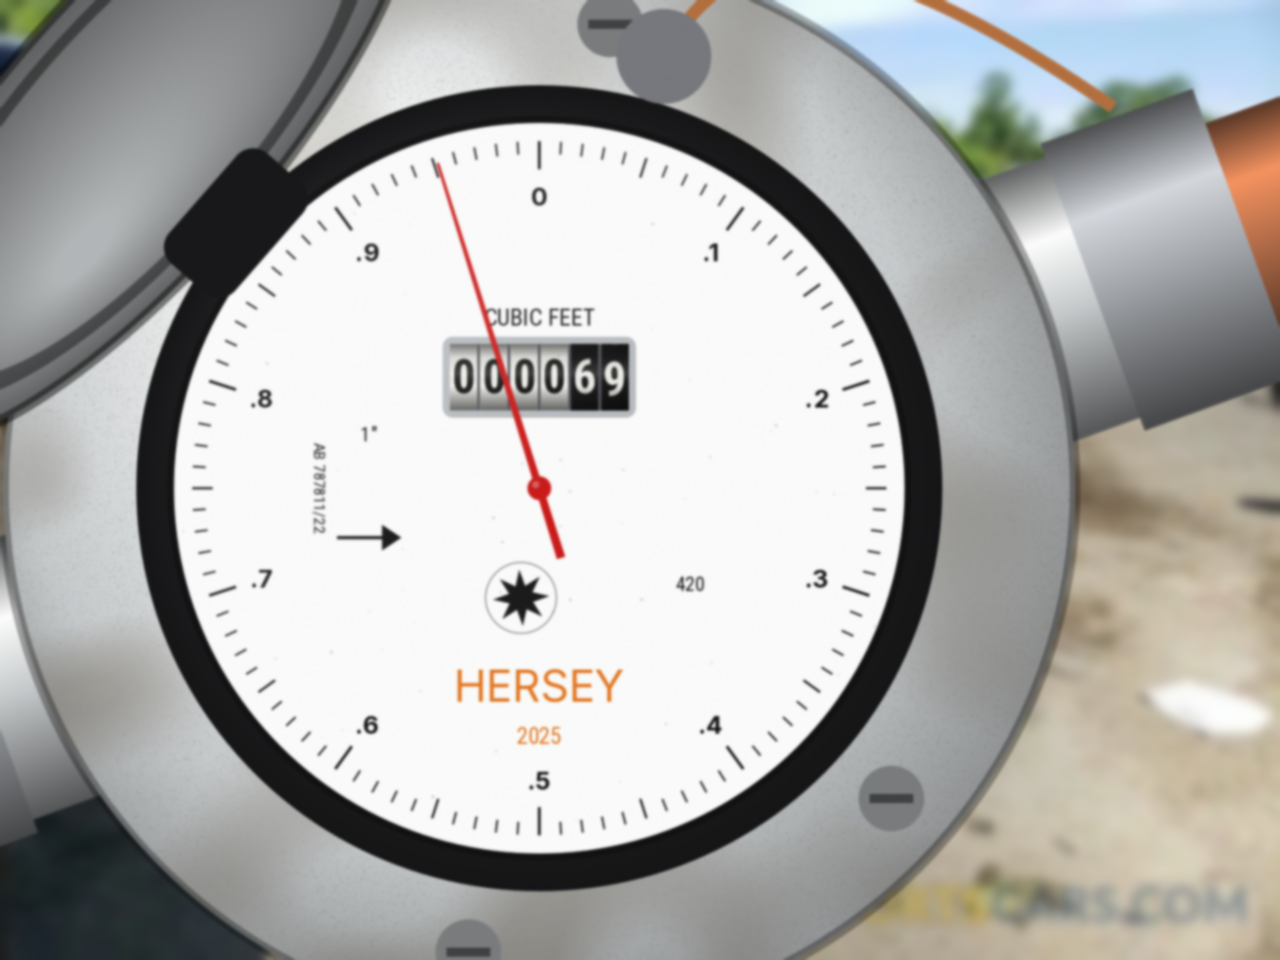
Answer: 68.95
